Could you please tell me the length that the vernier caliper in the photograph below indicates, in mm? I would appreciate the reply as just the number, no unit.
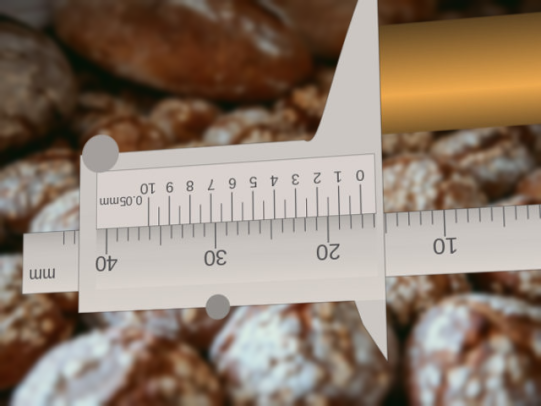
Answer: 17.1
